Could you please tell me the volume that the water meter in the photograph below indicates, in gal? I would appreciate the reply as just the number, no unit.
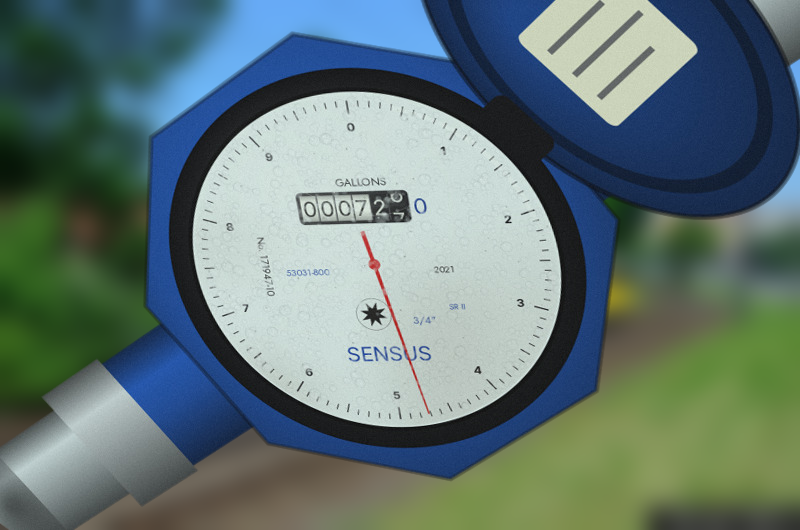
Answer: 7264.7
